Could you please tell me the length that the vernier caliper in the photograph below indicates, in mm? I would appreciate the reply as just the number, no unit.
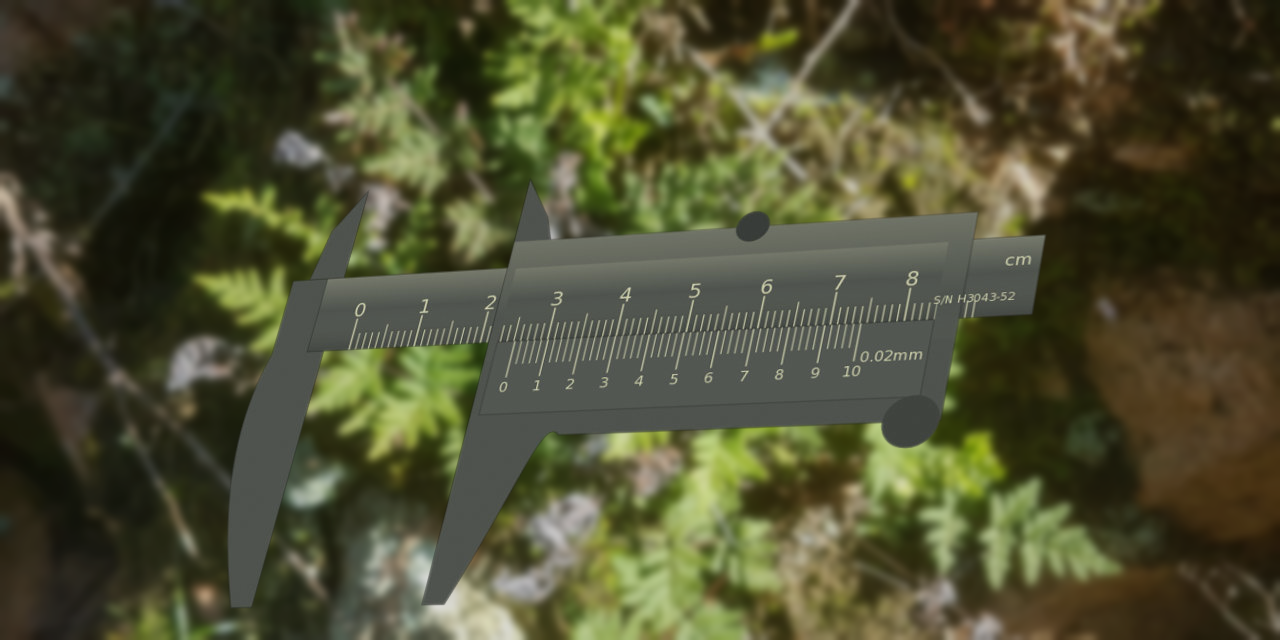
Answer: 25.2
